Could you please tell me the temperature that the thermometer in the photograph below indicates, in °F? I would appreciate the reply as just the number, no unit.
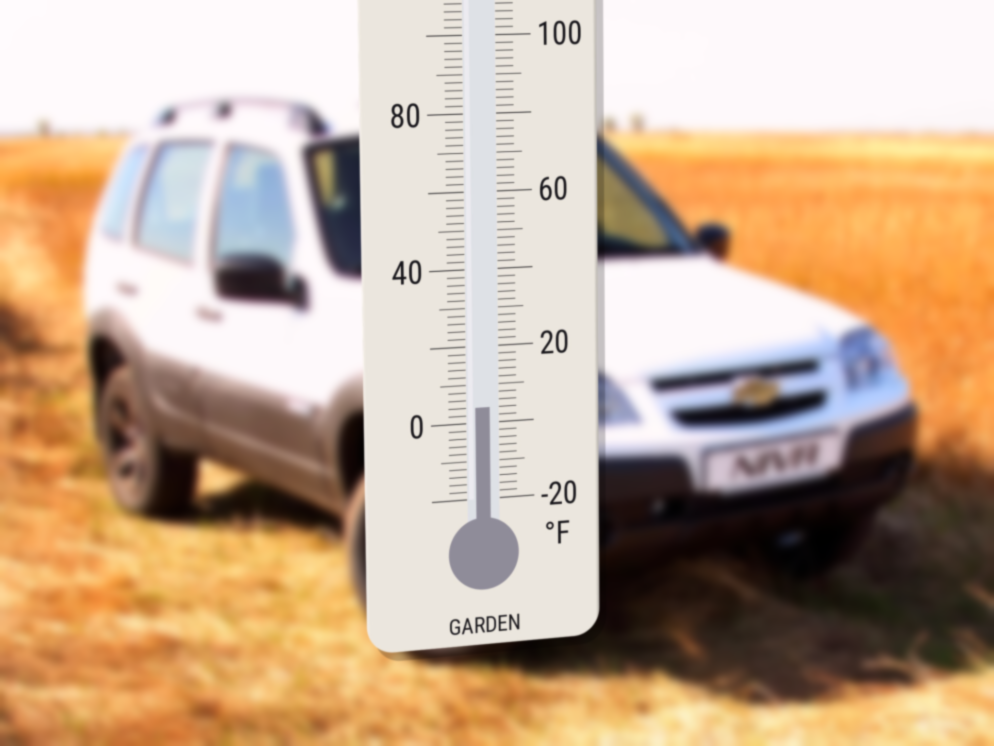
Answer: 4
